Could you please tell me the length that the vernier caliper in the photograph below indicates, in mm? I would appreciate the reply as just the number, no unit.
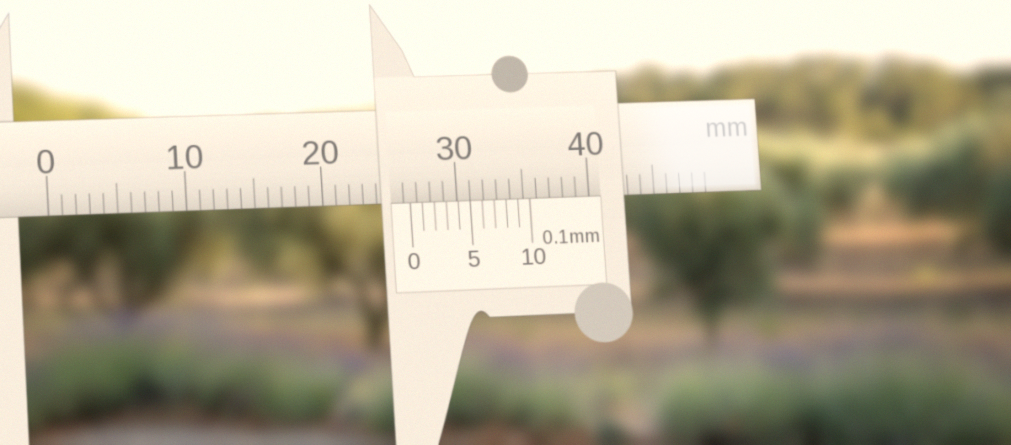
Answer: 26.5
